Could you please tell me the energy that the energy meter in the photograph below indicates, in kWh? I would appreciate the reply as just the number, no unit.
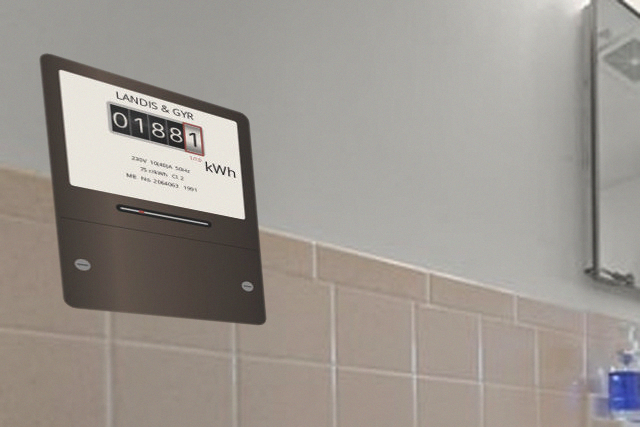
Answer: 188.1
